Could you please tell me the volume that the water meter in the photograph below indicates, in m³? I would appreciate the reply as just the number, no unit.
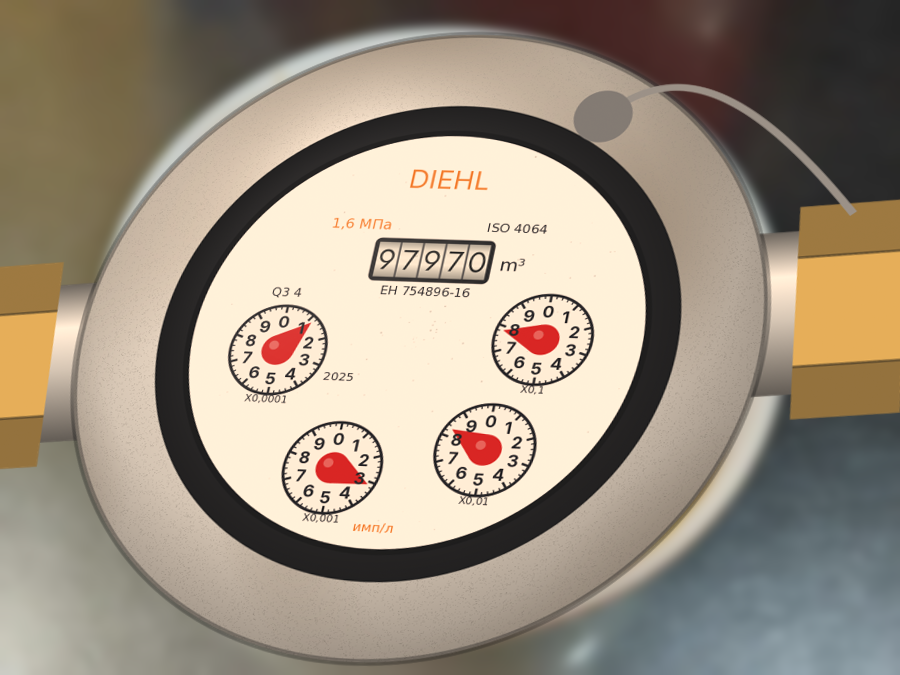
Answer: 97970.7831
